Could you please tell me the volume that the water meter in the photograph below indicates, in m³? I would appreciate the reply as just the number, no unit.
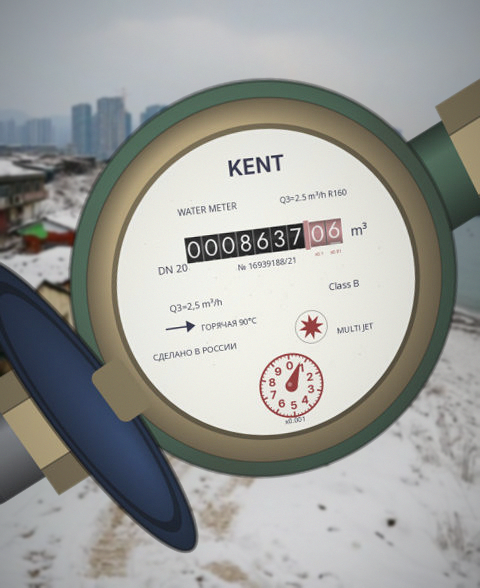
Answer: 8637.060
